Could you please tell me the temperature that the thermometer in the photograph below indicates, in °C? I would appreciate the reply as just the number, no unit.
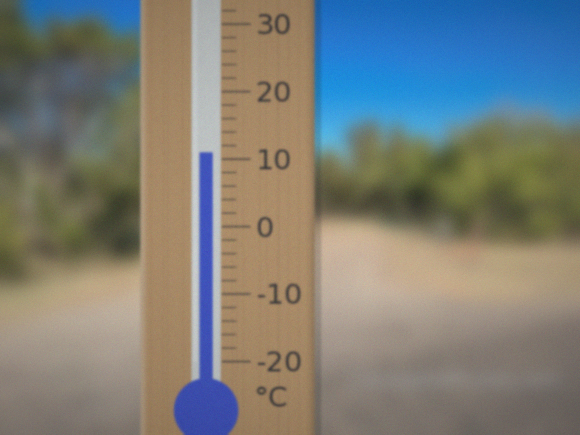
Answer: 11
